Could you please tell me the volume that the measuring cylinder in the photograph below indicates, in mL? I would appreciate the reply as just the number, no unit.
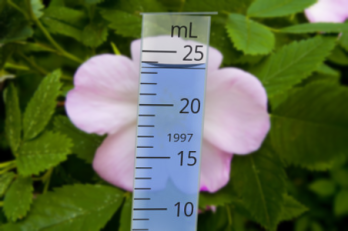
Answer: 23.5
